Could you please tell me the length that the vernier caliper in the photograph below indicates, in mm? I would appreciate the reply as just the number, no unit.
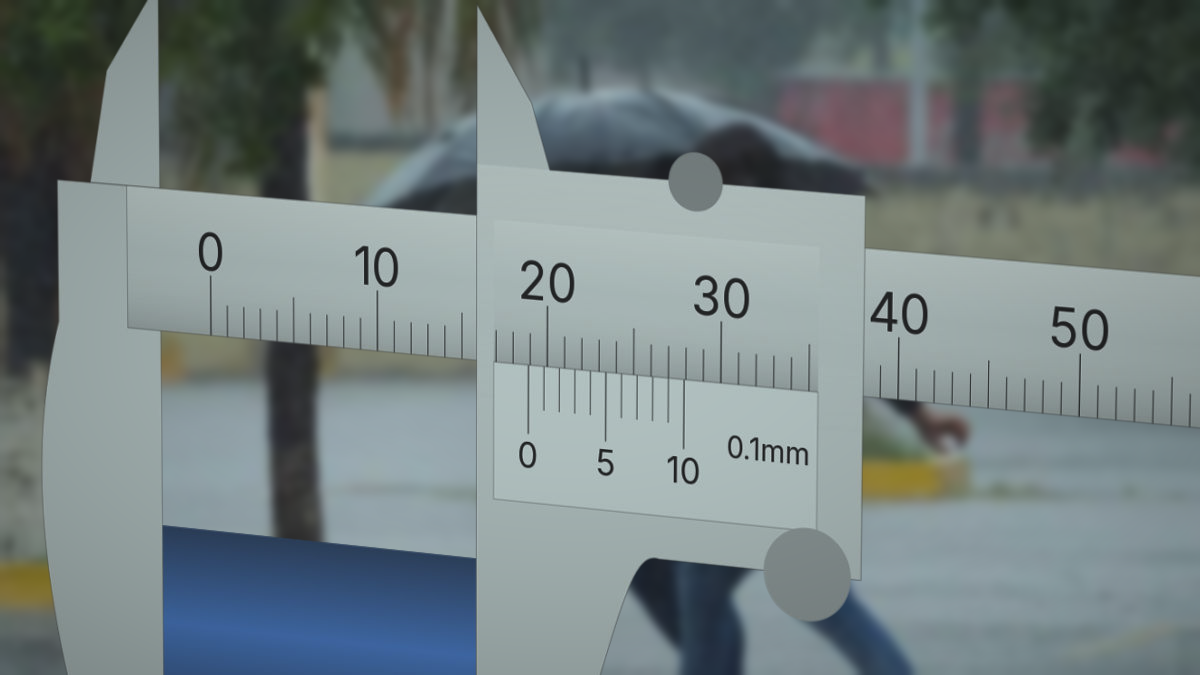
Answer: 18.9
